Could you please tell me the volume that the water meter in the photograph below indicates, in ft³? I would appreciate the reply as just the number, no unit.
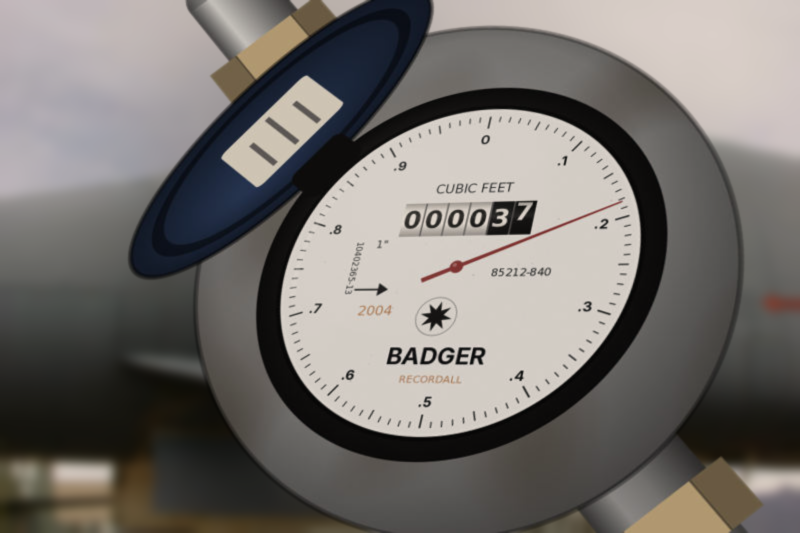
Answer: 37.18
